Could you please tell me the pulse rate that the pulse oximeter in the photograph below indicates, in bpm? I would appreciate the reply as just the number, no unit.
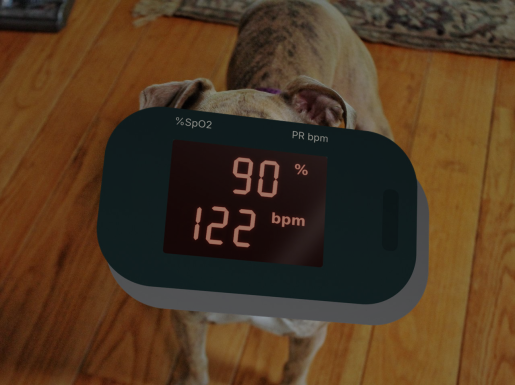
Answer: 122
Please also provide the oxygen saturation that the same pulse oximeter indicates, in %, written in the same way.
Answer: 90
